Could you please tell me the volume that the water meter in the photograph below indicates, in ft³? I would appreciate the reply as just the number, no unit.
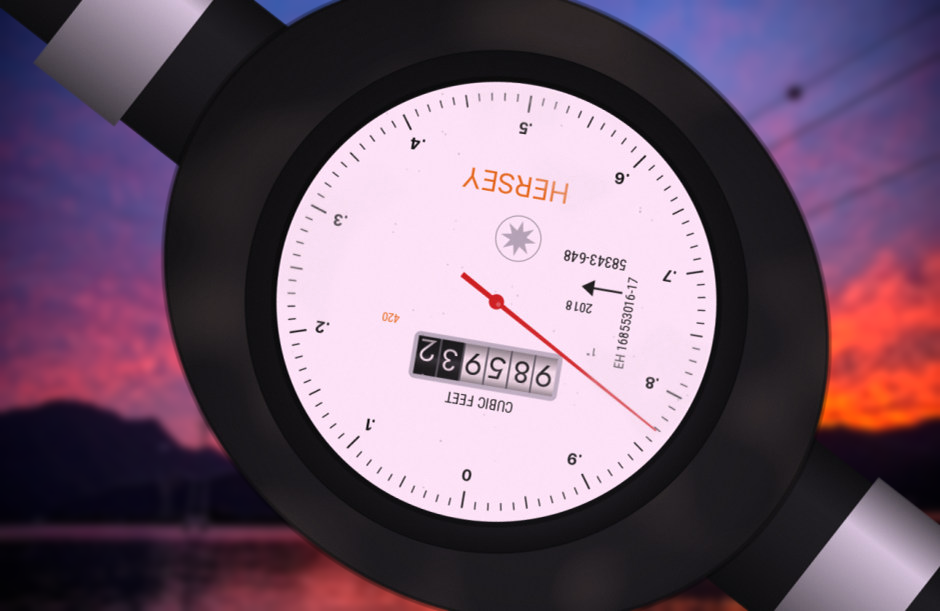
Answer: 985931.83
